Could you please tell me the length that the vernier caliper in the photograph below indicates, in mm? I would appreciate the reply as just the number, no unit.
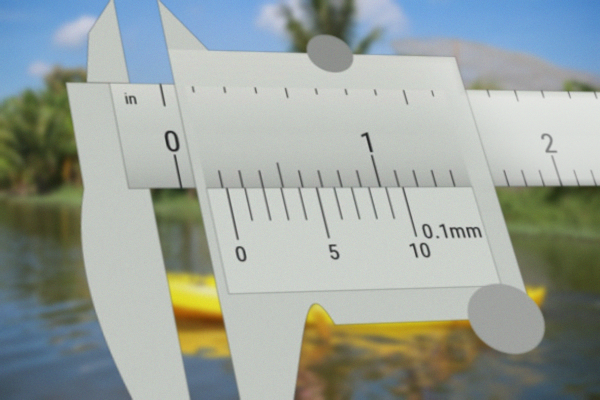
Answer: 2.2
